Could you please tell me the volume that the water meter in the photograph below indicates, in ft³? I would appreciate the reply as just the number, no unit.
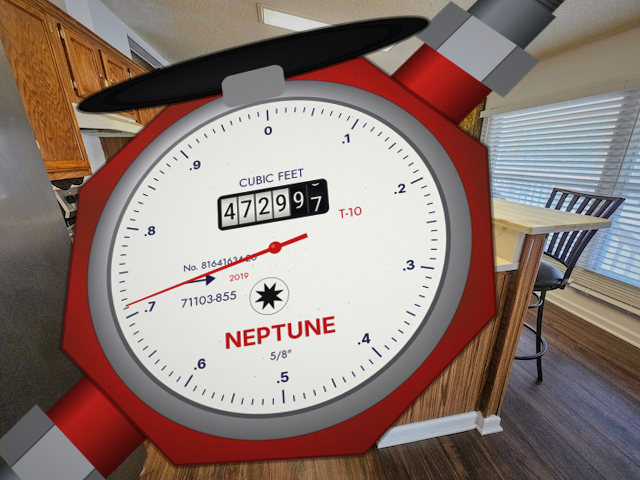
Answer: 472996.71
